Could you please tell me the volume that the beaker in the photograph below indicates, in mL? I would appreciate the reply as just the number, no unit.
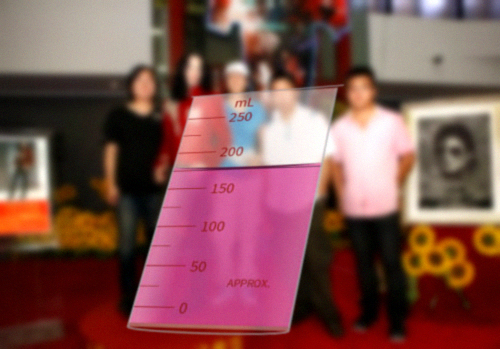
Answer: 175
